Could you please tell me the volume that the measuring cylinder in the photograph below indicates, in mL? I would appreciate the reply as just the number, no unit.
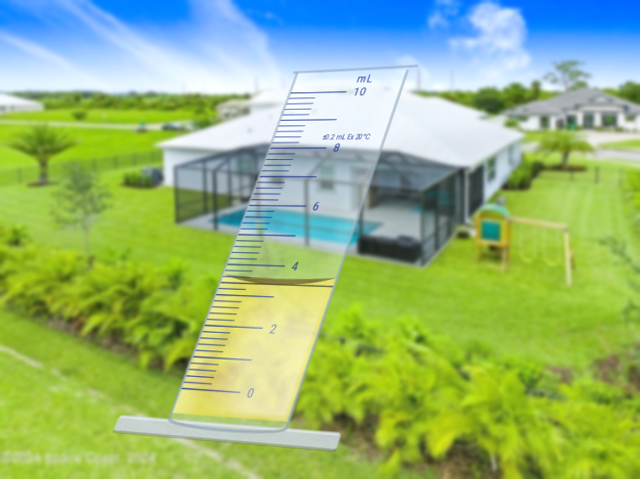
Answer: 3.4
